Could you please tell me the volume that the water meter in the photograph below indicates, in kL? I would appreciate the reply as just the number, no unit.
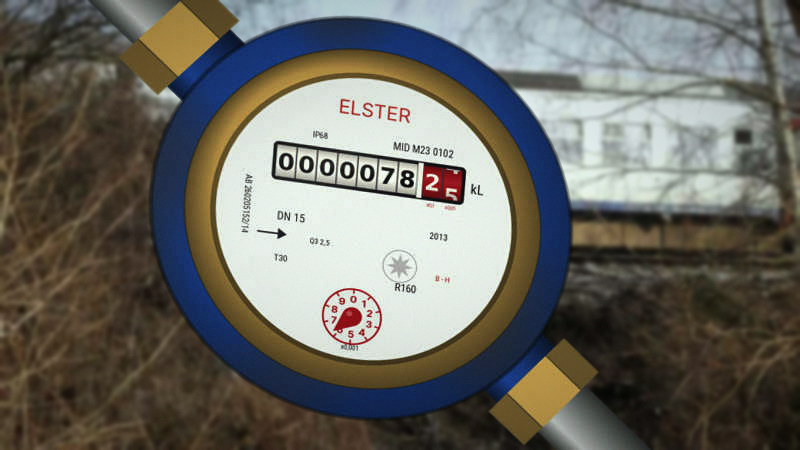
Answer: 78.246
